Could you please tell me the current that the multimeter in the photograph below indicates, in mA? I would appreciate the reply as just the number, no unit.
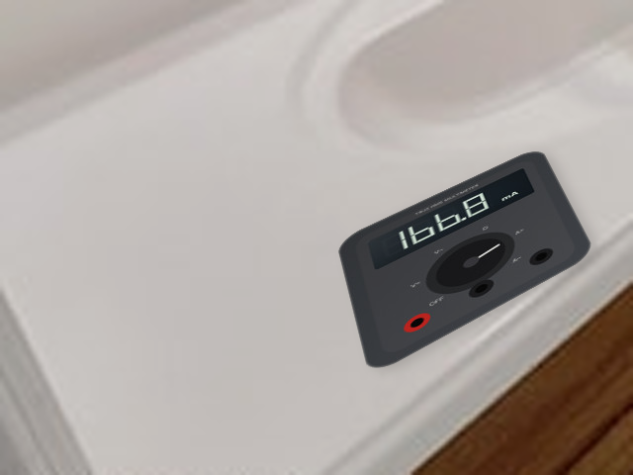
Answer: 166.8
